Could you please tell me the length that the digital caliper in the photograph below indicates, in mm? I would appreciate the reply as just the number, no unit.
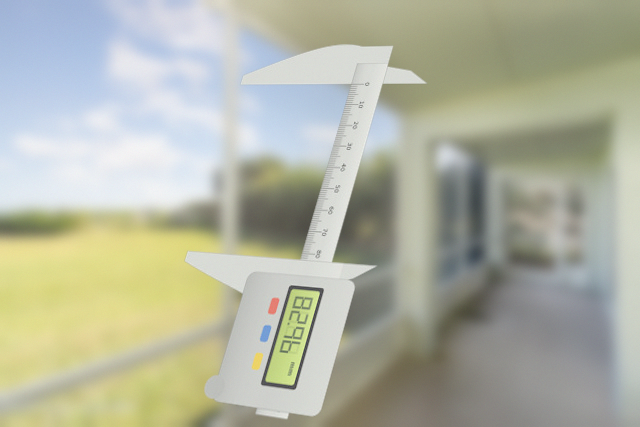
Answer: 82.96
